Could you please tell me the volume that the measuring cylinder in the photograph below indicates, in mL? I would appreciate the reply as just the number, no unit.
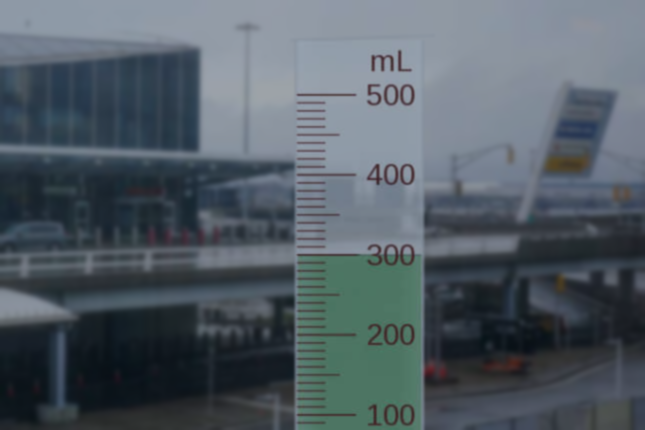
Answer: 300
